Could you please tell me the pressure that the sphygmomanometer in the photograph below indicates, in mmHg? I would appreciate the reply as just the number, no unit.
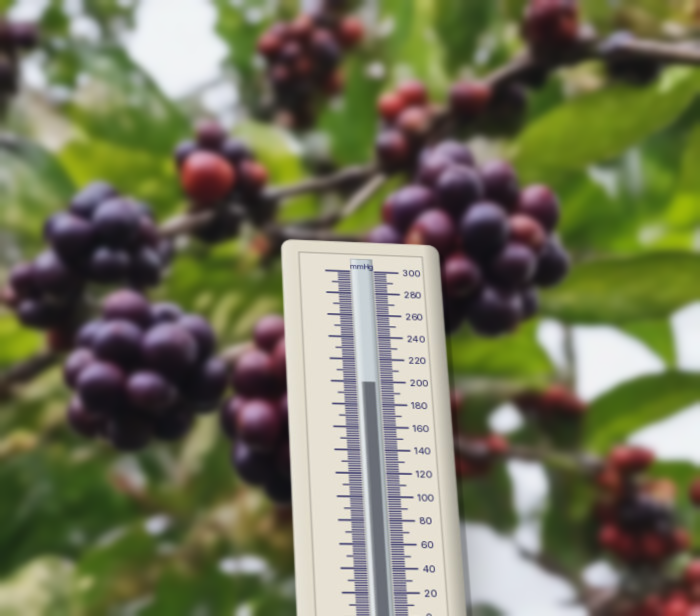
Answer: 200
